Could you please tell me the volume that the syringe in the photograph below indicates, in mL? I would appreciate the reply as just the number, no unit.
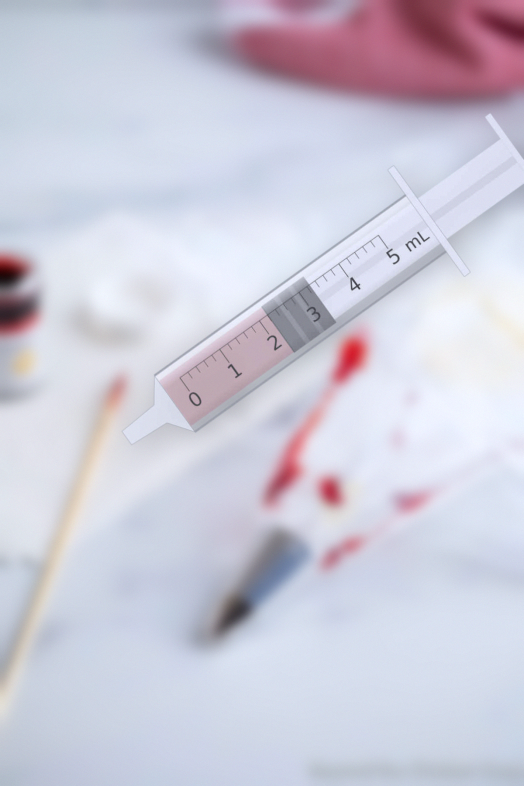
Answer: 2.2
